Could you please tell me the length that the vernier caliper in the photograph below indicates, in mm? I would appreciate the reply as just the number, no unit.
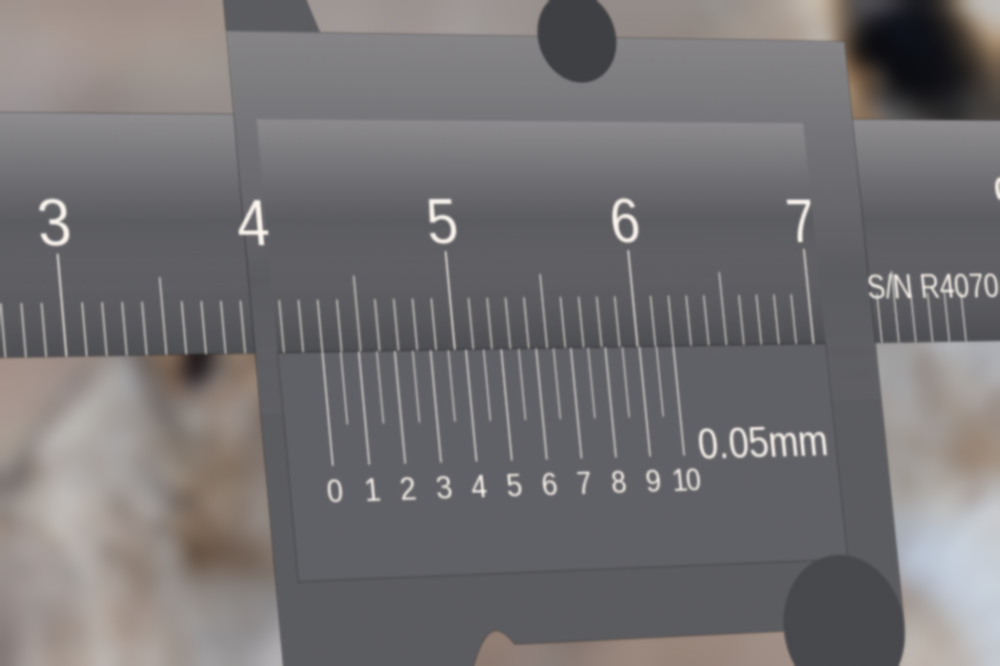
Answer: 43.0
